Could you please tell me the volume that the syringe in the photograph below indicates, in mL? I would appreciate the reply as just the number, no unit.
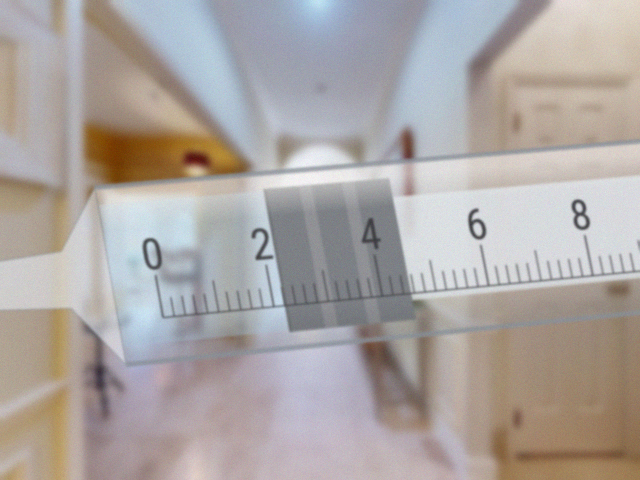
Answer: 2.2
